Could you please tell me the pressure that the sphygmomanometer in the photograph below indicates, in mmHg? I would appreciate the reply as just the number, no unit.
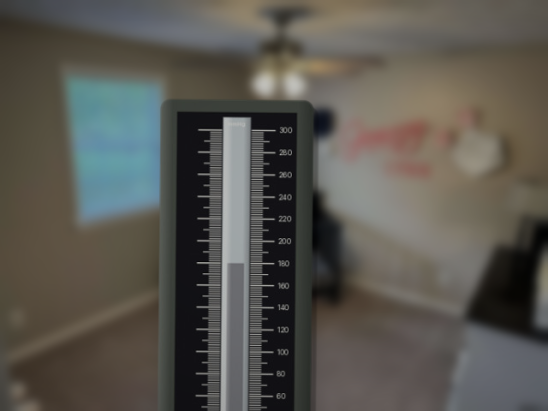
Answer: 180
